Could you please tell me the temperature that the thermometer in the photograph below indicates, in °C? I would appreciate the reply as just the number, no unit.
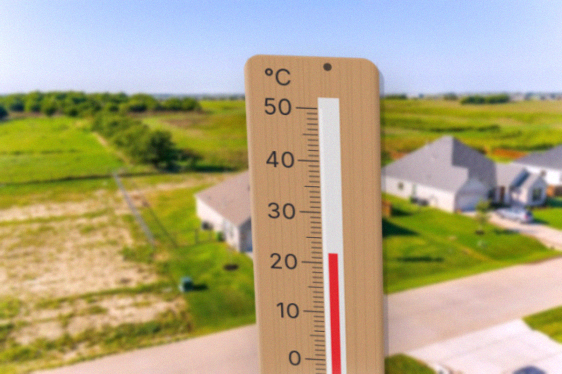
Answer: 22
